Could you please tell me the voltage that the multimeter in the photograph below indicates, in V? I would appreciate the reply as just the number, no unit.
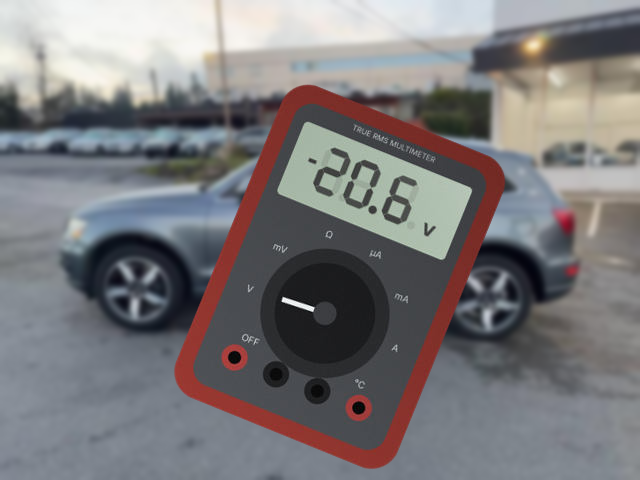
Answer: -20.6
